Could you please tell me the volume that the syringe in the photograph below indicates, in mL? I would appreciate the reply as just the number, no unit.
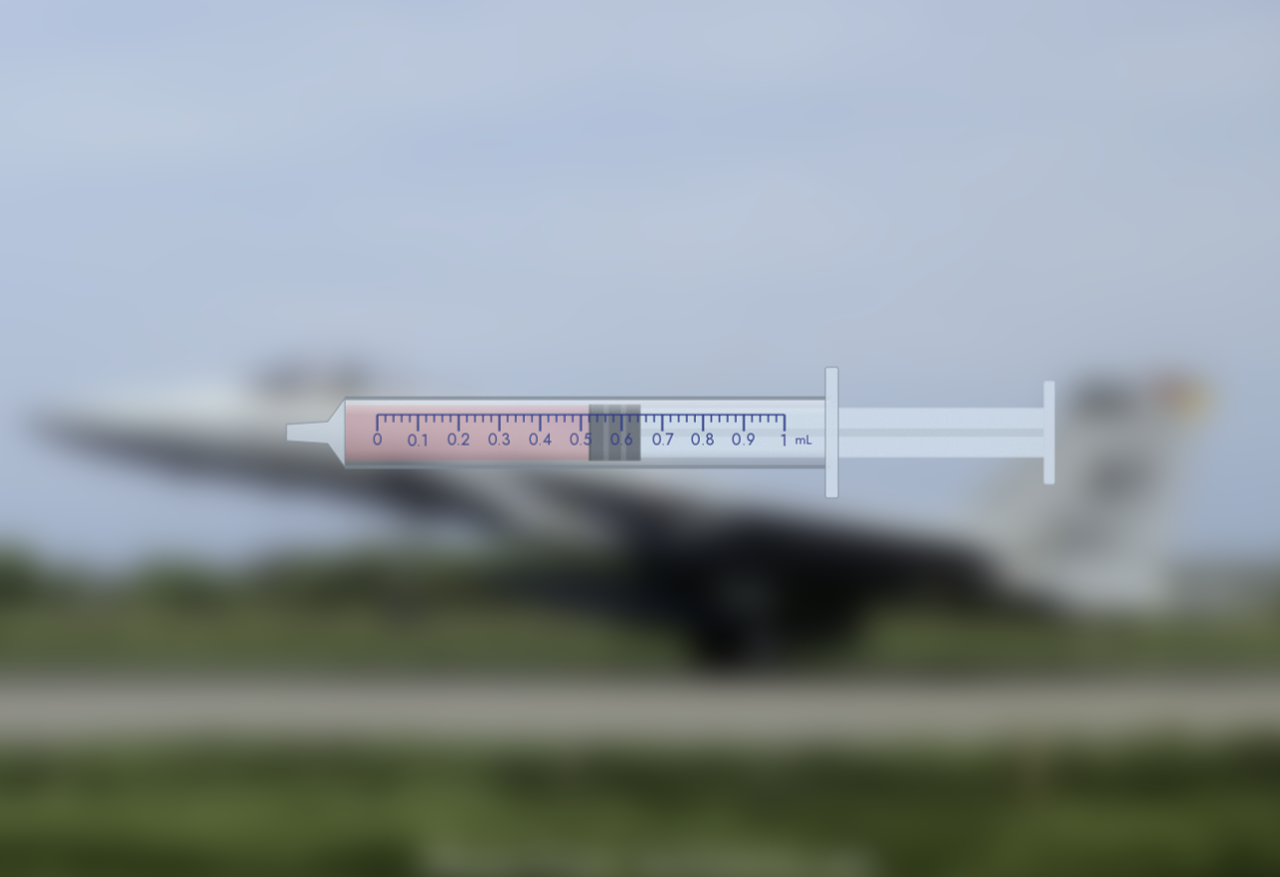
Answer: 0.52
